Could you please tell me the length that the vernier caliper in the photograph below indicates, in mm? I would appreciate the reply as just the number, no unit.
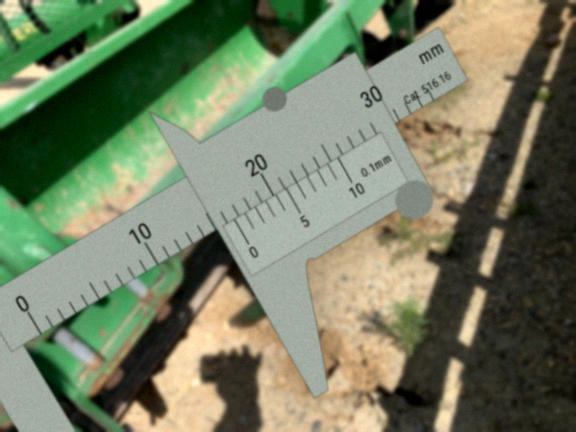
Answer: 16.6
